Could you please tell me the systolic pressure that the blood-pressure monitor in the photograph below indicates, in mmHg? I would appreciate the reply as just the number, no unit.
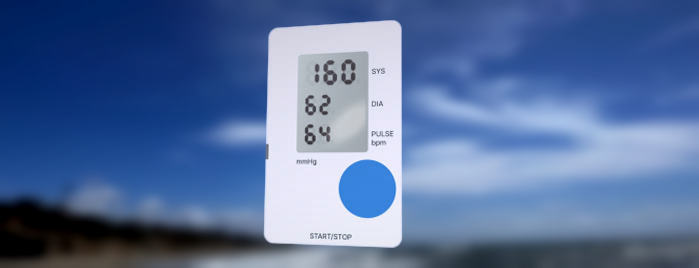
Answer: 160
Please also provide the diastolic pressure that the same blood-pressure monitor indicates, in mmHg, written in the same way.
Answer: 62
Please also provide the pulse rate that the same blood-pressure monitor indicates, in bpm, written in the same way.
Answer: 64
